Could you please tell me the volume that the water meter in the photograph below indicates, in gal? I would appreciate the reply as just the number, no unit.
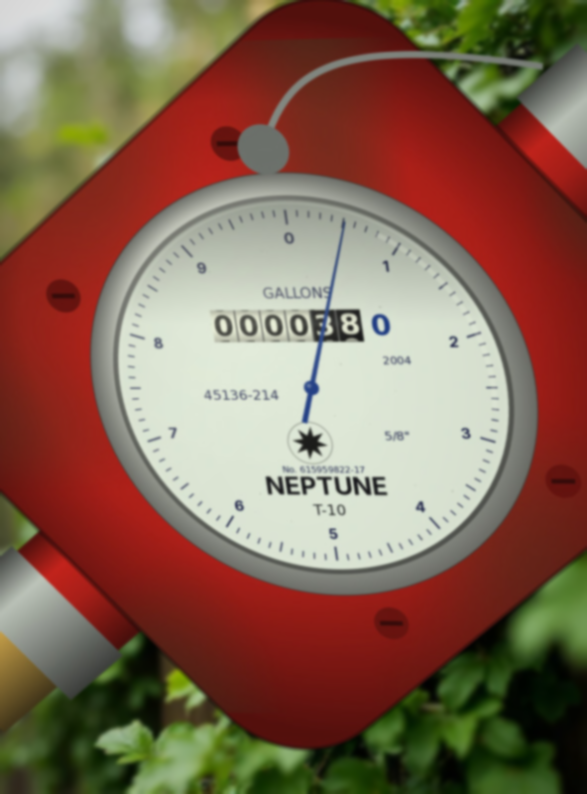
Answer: 380.5
